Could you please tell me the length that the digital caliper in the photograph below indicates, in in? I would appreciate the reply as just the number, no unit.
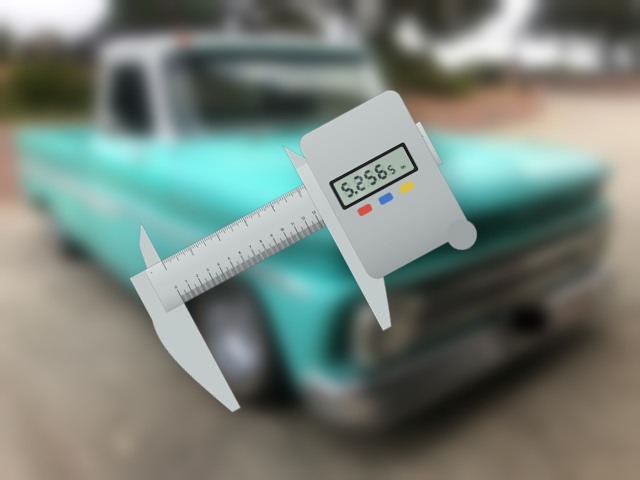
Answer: 5.2565
